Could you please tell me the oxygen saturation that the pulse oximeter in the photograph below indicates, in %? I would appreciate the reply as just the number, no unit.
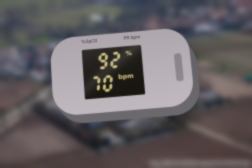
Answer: 92
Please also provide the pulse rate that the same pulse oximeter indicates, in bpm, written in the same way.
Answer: 70
